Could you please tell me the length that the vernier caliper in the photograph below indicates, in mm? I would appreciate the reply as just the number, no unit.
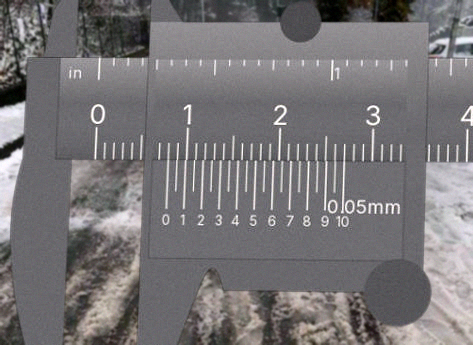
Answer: 8.0
